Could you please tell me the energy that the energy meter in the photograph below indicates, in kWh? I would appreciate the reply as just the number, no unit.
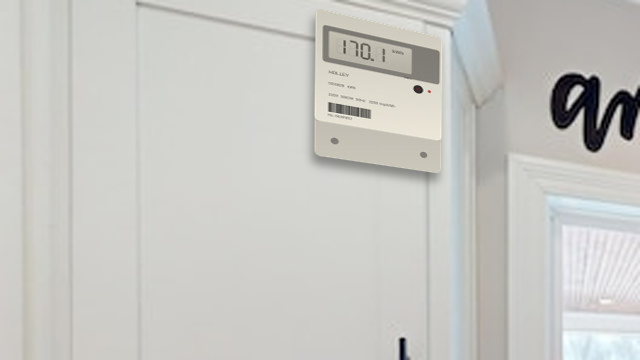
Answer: 170.1
